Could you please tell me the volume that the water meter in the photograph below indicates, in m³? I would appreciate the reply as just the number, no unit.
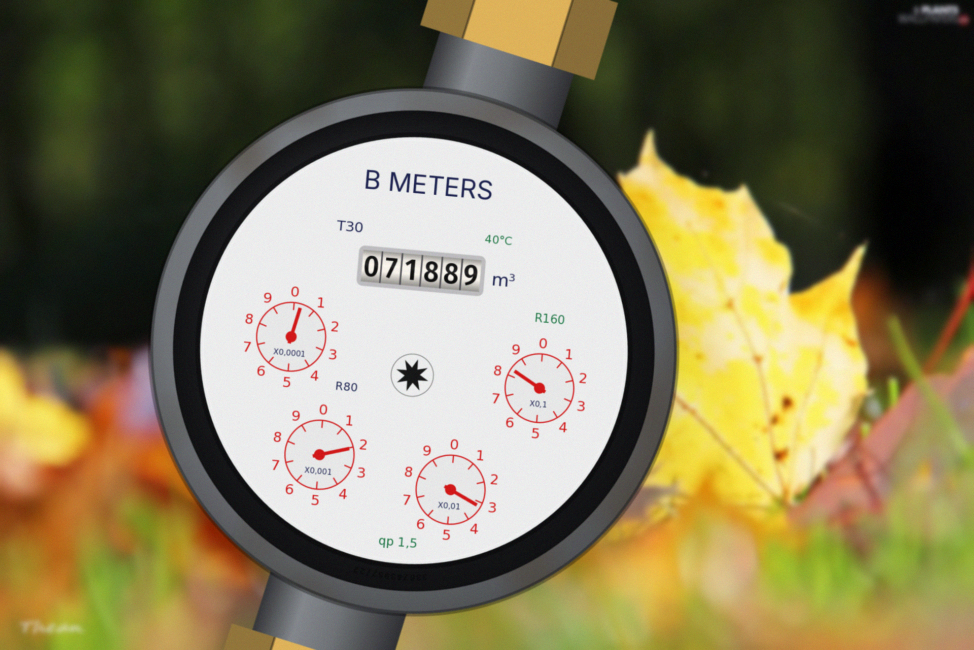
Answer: 71889.8320
